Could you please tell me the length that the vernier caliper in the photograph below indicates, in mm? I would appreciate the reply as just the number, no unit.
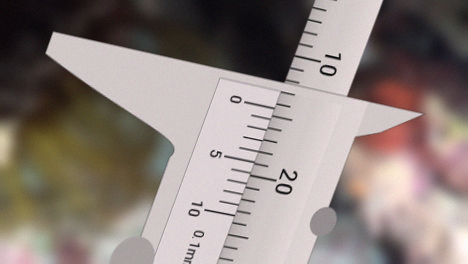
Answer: 14.4
